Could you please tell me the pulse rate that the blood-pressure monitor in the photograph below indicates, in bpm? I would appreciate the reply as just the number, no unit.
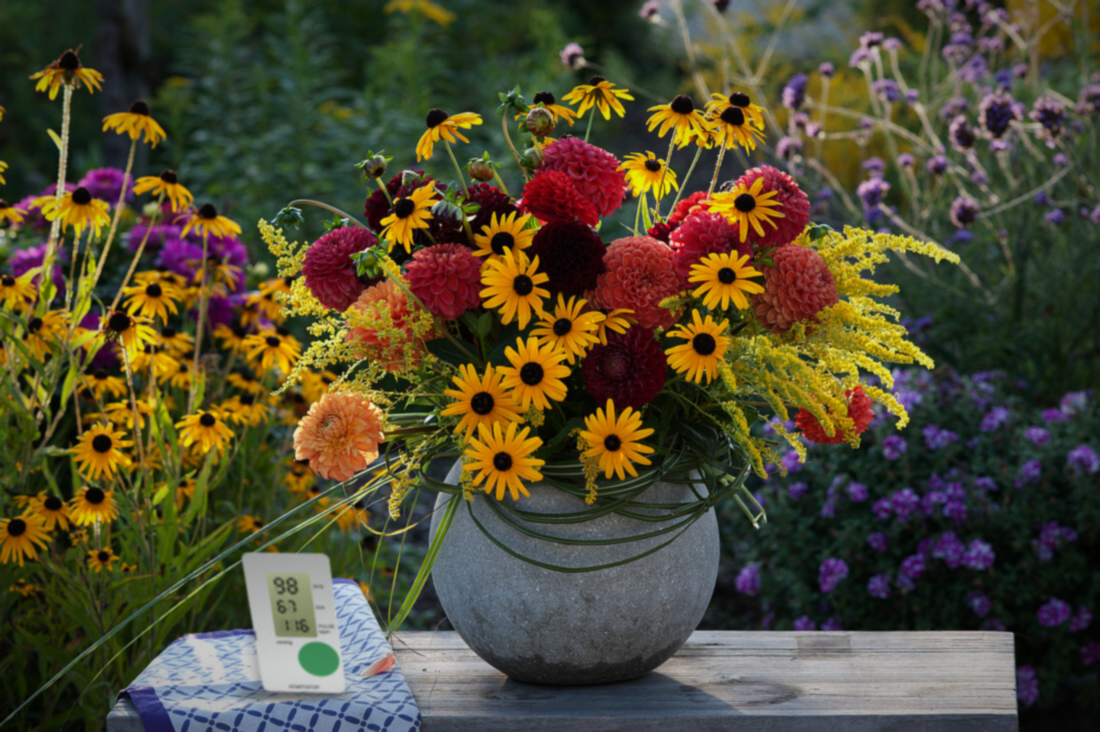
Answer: 116
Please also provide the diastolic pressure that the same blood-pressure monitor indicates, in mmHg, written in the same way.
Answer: 67
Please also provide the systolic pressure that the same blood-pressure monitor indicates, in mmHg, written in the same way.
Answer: 98
